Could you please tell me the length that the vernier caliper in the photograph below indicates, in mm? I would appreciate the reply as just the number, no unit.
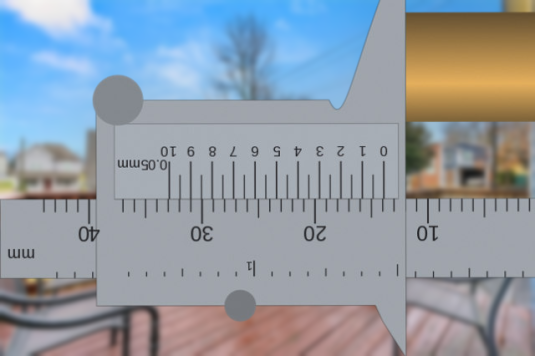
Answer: 13.9
